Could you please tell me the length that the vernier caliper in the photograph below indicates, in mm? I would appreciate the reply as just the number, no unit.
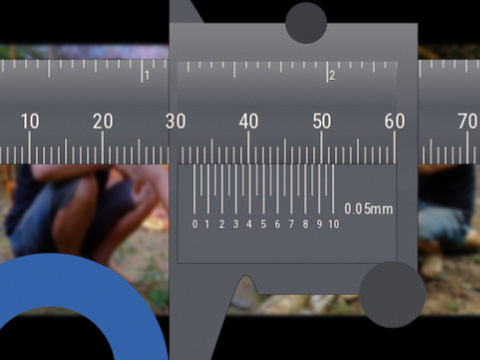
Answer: 32.6
